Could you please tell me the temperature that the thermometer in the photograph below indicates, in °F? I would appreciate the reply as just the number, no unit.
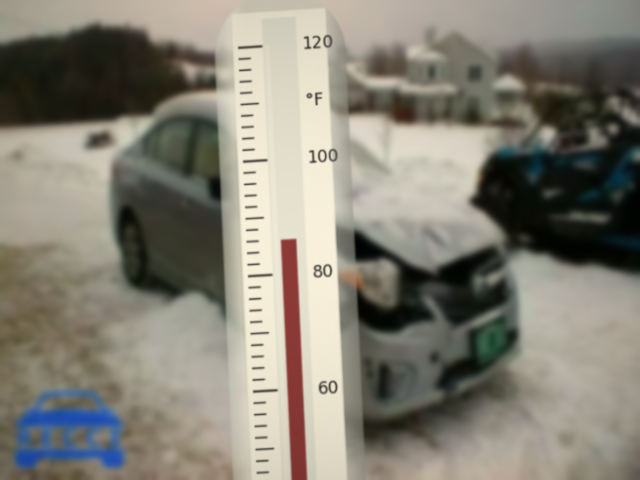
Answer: 86
